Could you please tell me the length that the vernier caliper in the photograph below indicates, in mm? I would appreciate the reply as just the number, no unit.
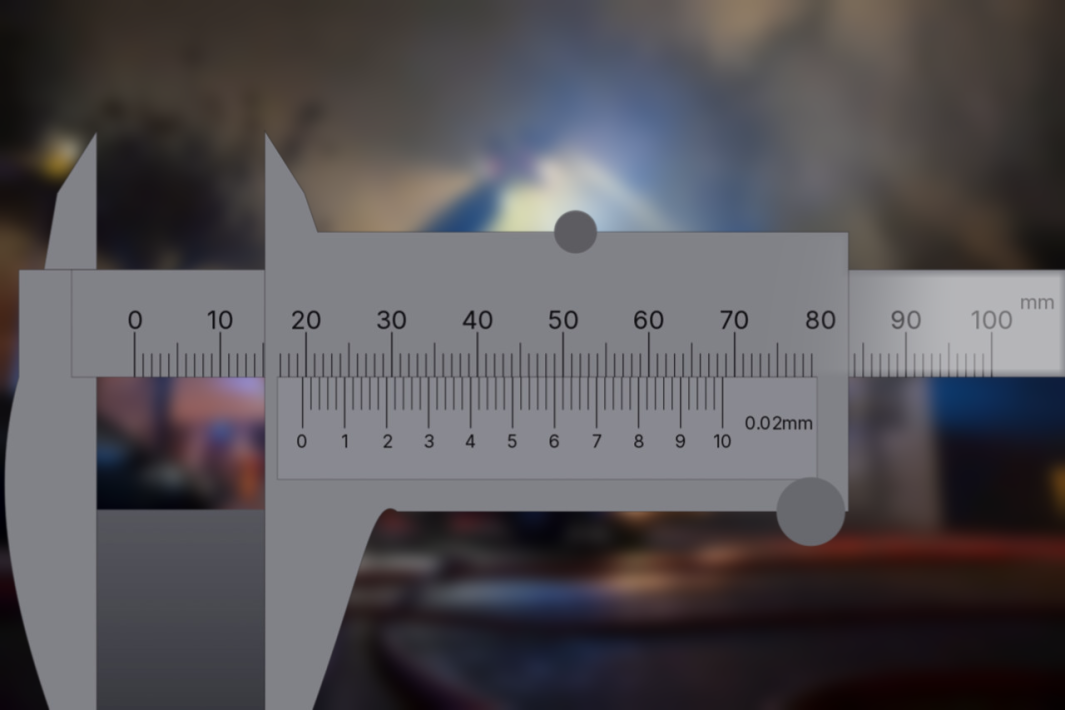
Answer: 19.6
